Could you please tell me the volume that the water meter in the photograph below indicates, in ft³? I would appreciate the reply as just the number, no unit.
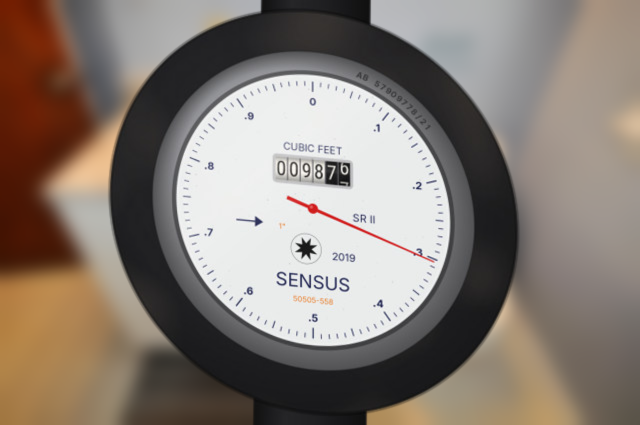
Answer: 9876.30
